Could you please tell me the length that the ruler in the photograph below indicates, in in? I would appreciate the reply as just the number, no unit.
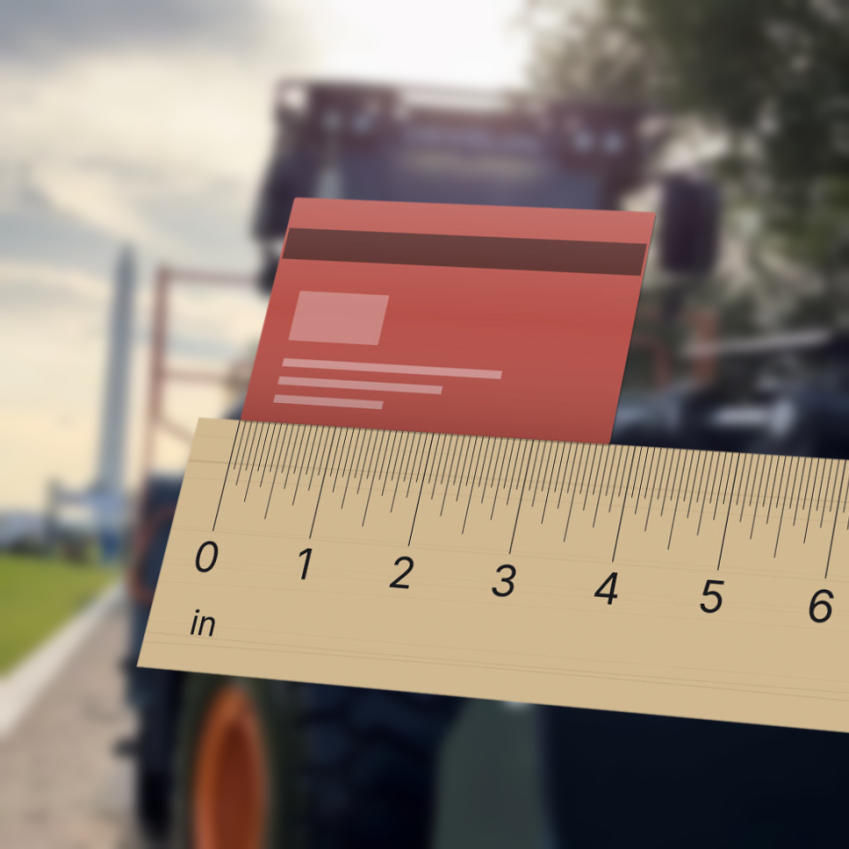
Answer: 3.75
